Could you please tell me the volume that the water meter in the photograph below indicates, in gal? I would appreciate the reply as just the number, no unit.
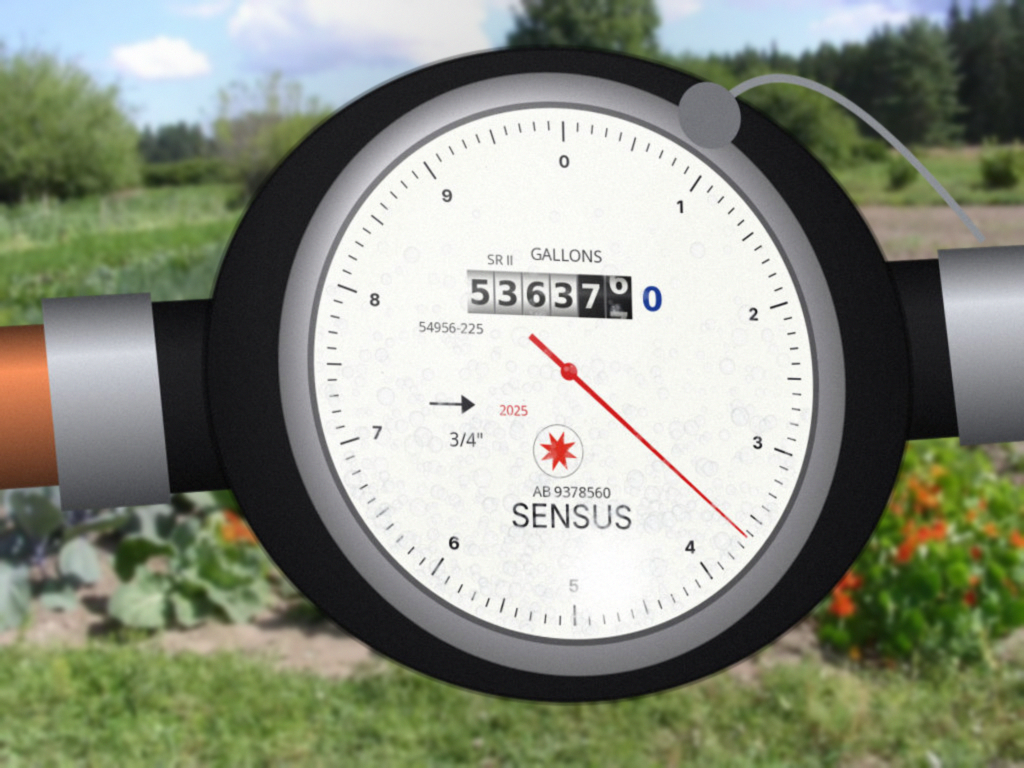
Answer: 5363763.6
